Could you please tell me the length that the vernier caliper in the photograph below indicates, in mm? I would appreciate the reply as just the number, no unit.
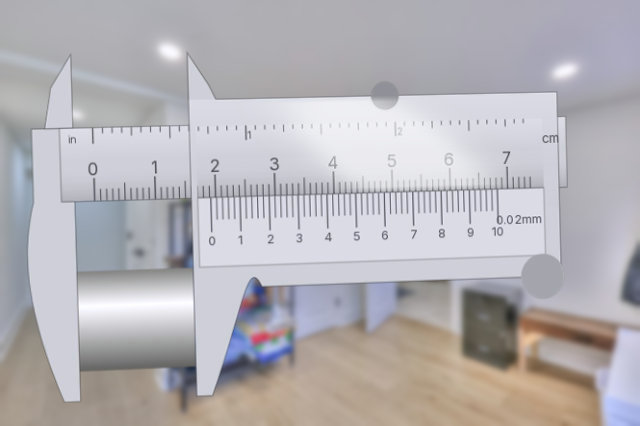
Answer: 19.2
